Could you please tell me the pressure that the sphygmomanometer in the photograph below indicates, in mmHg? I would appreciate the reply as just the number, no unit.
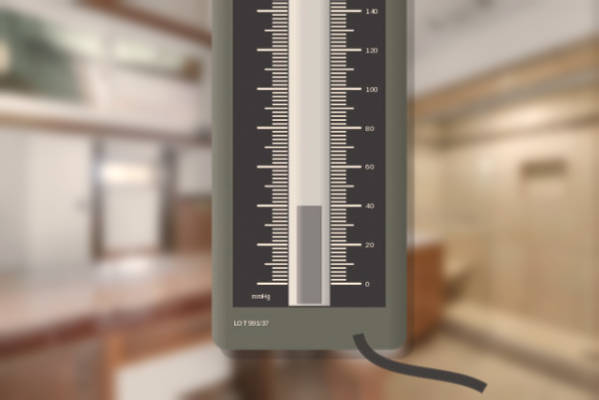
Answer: 40
